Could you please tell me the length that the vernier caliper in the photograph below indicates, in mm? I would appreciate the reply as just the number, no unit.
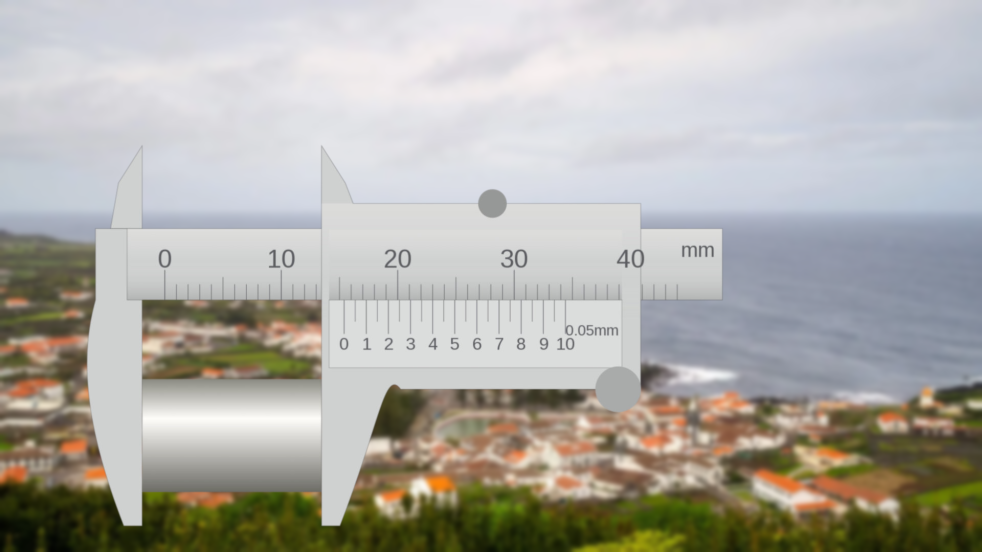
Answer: 15.4
